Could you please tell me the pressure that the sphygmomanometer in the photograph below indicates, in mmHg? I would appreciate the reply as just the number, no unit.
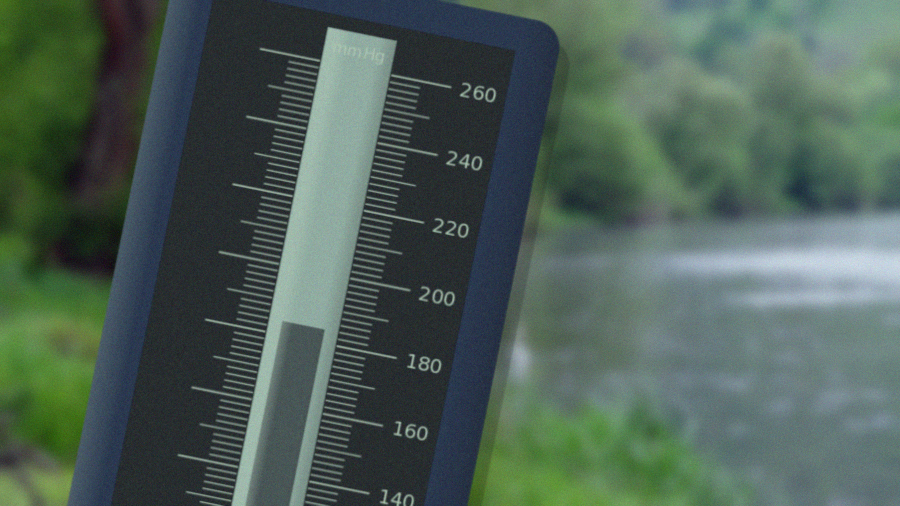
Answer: 184
